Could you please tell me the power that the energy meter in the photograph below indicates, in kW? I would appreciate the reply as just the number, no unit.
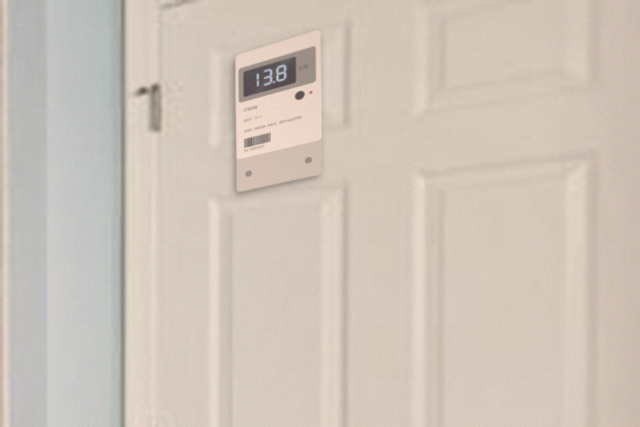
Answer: 13.8
